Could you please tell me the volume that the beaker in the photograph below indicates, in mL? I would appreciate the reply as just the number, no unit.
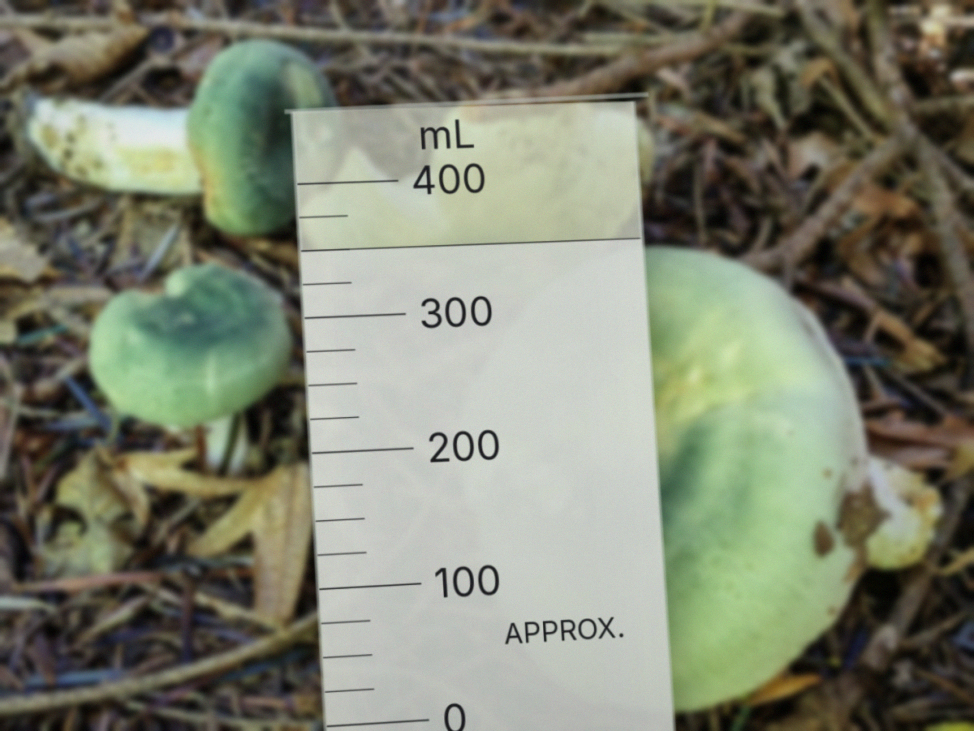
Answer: 350
